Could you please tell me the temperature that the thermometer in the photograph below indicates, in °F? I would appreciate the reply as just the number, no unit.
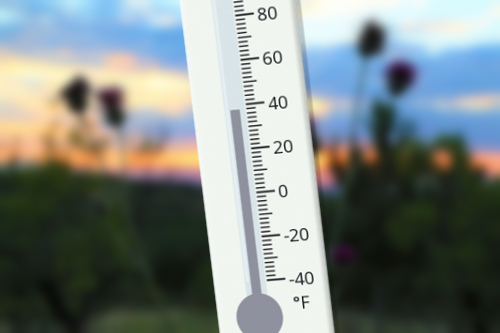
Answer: 38
